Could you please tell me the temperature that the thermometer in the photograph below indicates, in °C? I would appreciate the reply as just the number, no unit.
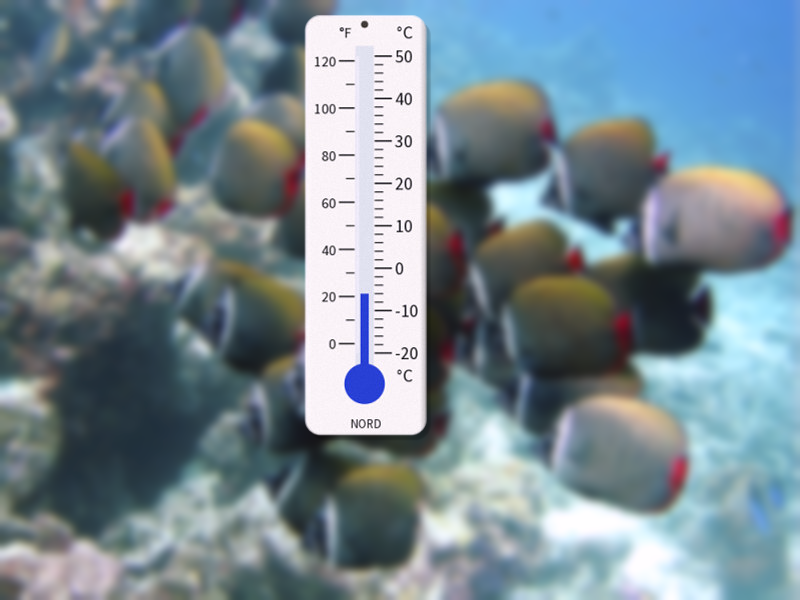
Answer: -6
